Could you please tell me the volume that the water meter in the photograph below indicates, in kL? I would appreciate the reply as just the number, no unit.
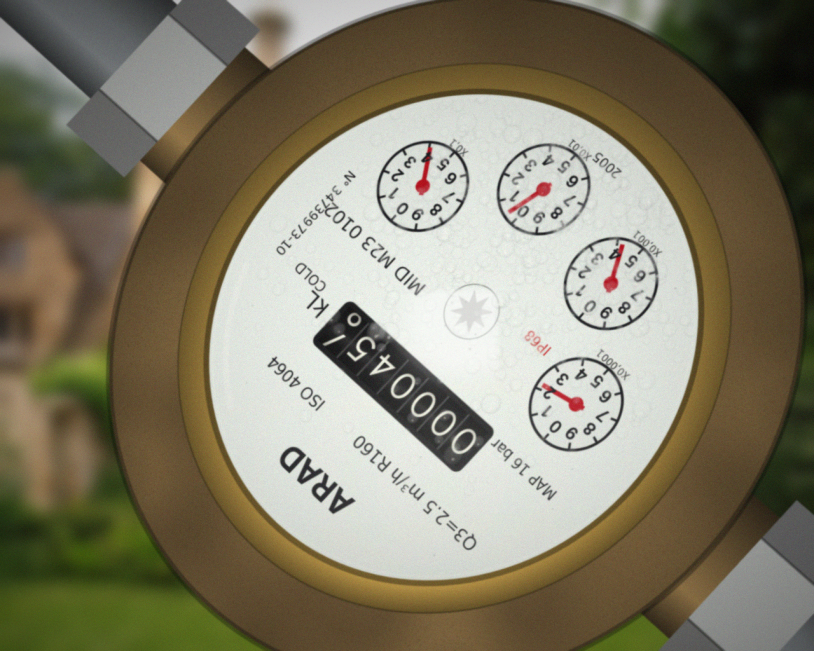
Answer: 457.4042
